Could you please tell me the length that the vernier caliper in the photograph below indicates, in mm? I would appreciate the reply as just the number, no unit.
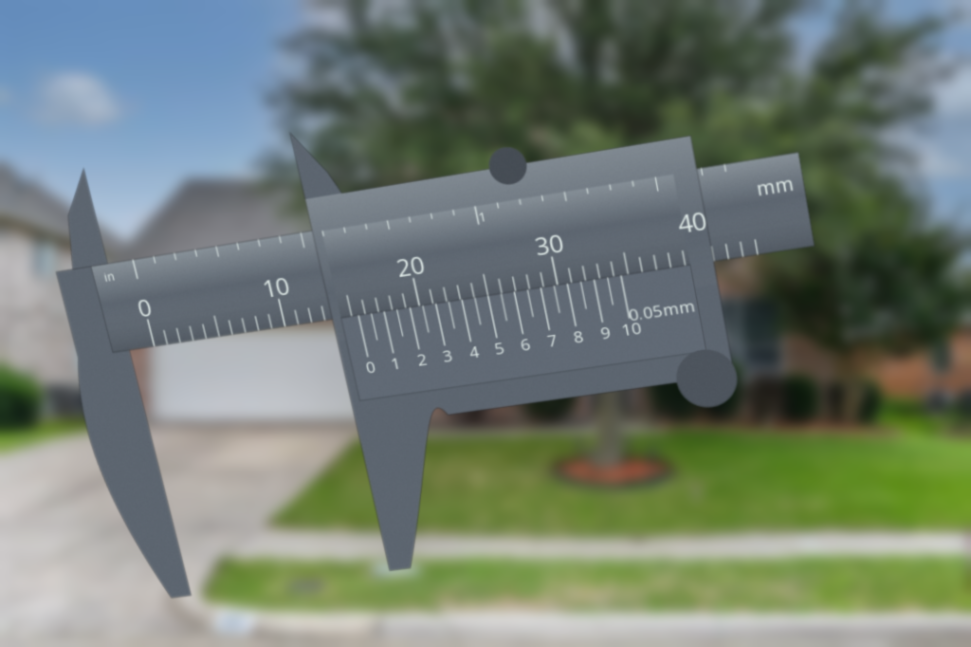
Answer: 15.5
